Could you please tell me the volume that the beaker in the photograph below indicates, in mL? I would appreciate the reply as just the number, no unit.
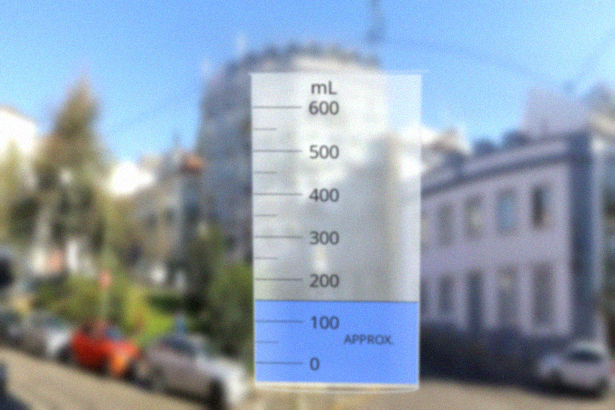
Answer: 150
